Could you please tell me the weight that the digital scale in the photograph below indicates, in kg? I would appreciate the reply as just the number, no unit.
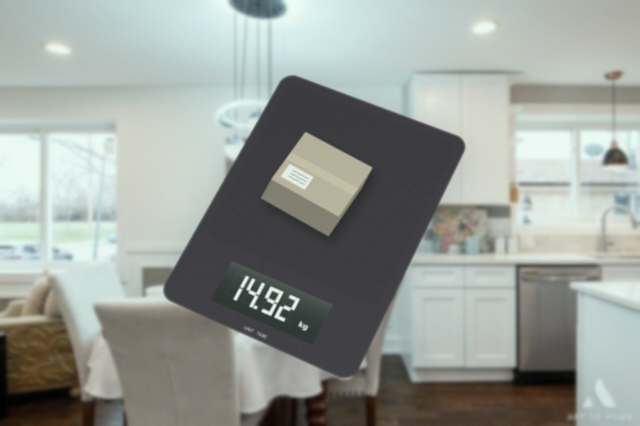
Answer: 14.92
